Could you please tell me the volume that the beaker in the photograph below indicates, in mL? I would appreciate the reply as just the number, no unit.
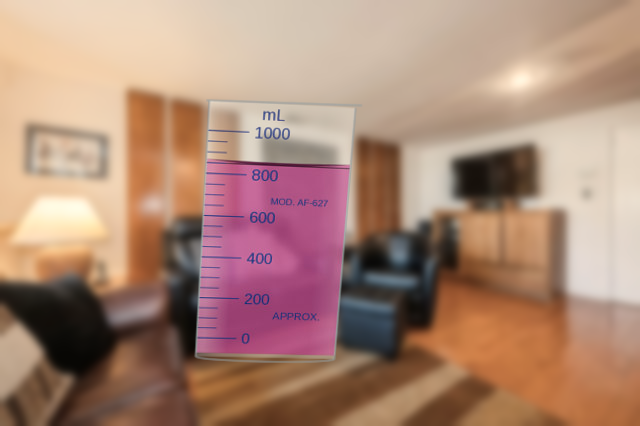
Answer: 850
